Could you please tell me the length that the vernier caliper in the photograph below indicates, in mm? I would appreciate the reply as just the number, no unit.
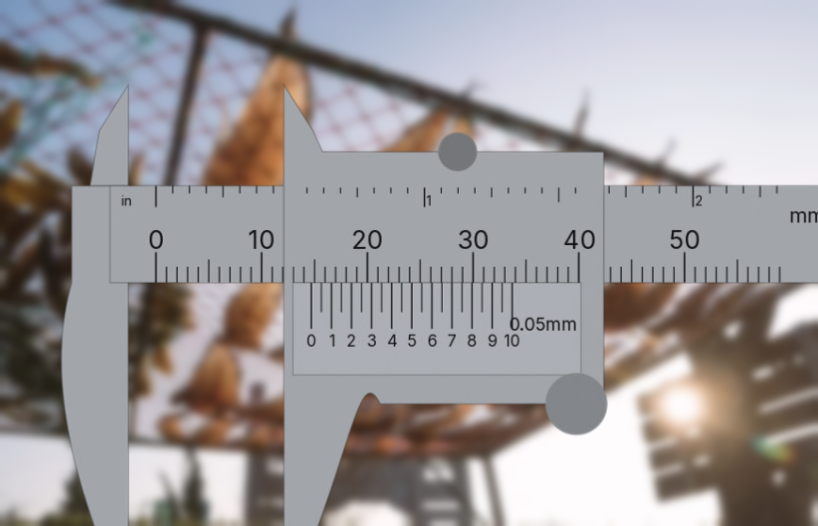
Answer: 14.7
